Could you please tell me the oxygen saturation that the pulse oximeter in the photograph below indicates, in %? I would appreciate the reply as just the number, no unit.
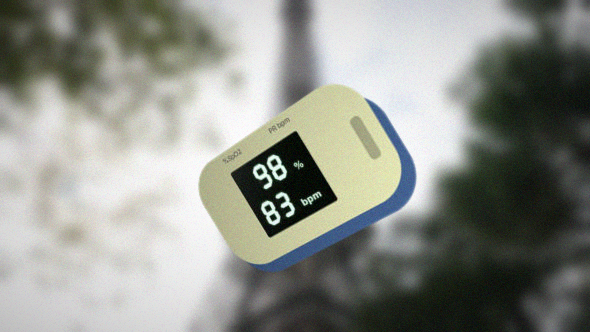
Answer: 98
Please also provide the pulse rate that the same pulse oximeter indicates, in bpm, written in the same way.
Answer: 83
